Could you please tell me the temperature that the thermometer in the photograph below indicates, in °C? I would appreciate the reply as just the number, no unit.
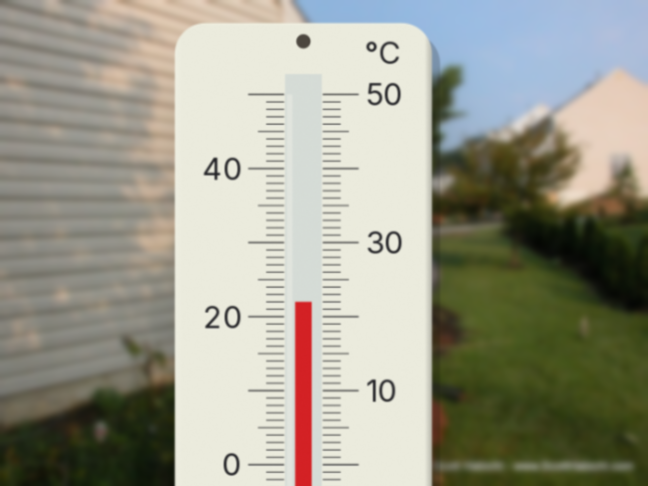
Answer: 22
